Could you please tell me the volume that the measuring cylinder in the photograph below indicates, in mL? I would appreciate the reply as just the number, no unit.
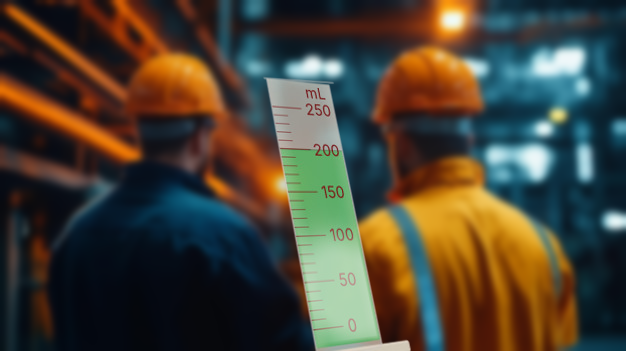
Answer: 200
